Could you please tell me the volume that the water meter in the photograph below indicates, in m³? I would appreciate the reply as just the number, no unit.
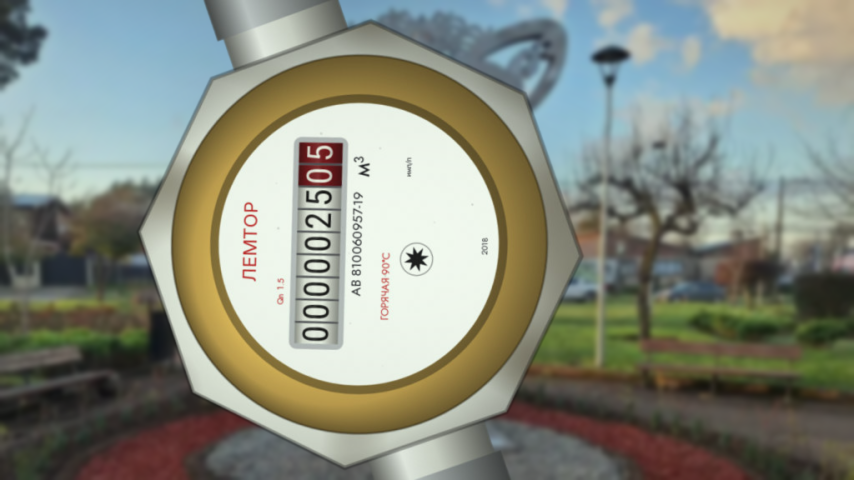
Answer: 25.05
